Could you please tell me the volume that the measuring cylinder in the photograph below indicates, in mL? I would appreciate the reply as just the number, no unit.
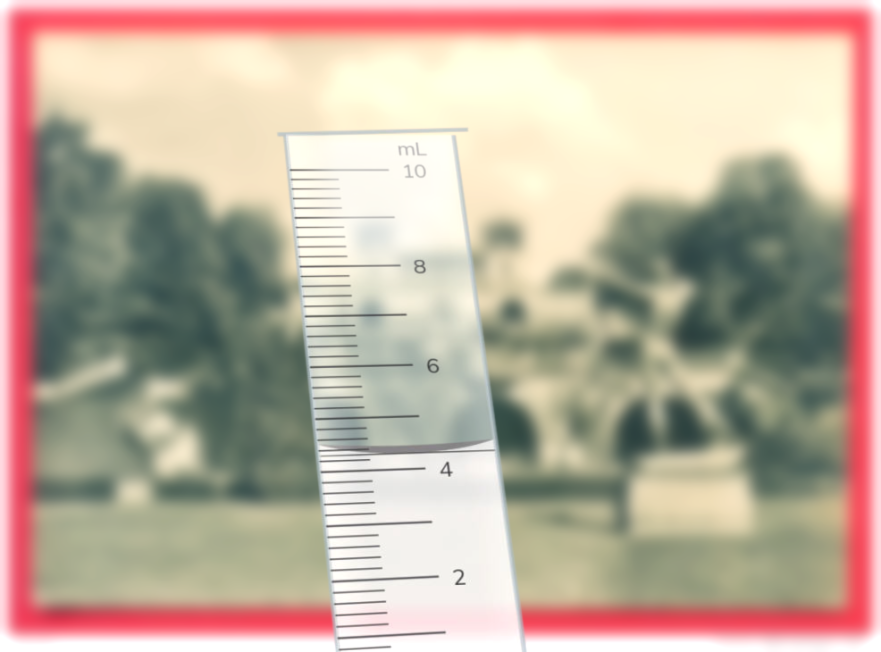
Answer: 4.3
